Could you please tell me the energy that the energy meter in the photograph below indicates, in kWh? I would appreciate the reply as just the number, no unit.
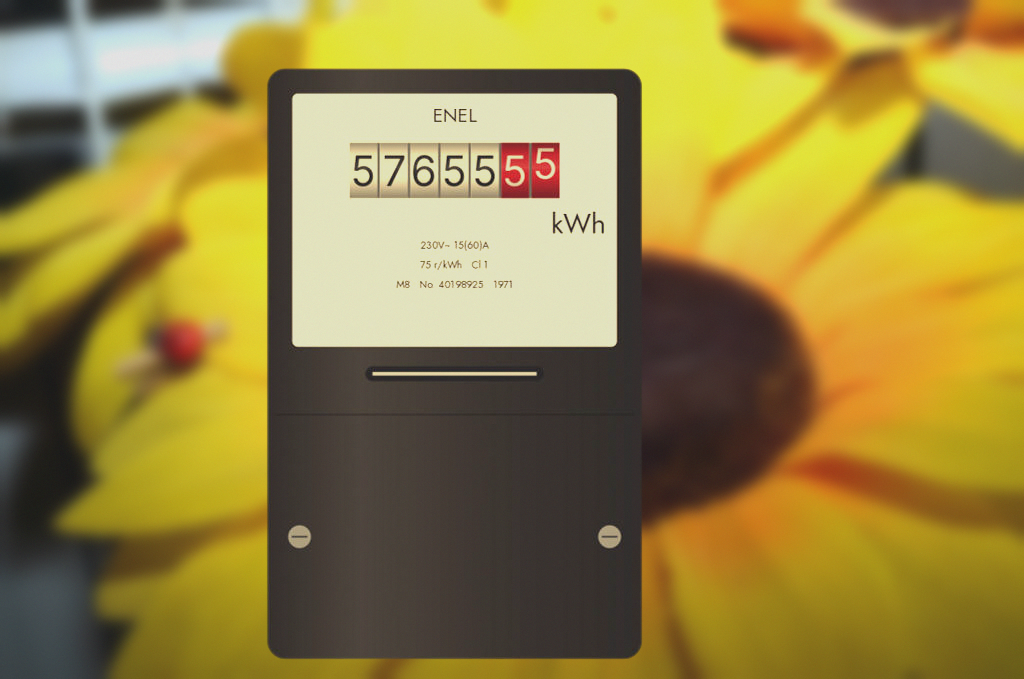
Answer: 57655.55
